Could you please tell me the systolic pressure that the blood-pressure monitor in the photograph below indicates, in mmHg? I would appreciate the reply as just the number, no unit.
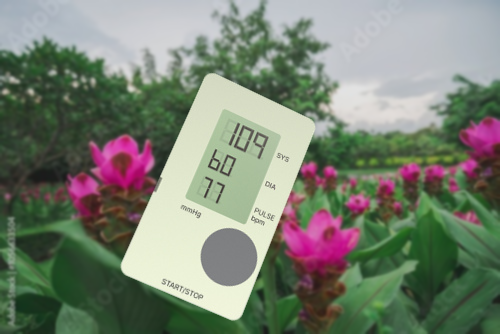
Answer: 109
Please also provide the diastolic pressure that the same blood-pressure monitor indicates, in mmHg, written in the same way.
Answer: 60
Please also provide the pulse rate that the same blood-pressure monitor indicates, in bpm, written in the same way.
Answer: 77
